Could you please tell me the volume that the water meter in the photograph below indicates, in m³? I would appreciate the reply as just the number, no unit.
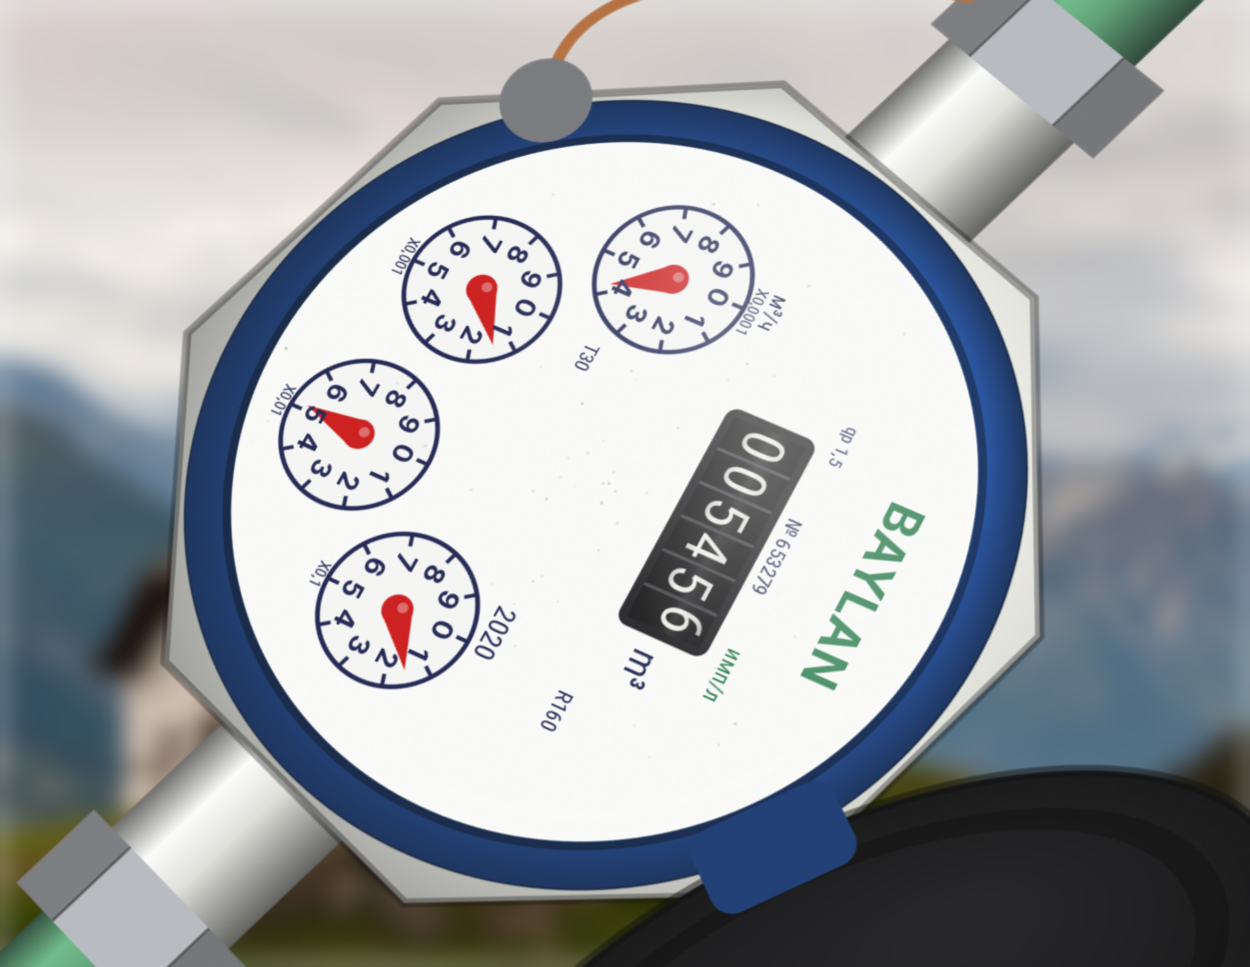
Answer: 5456.1514
